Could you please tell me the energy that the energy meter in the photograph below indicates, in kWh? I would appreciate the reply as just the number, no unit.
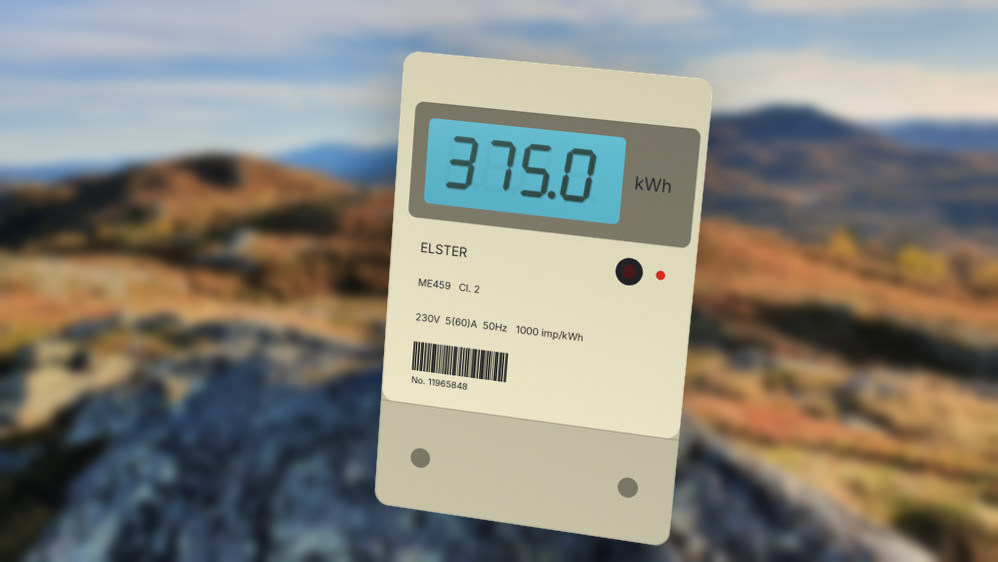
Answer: 375.0
